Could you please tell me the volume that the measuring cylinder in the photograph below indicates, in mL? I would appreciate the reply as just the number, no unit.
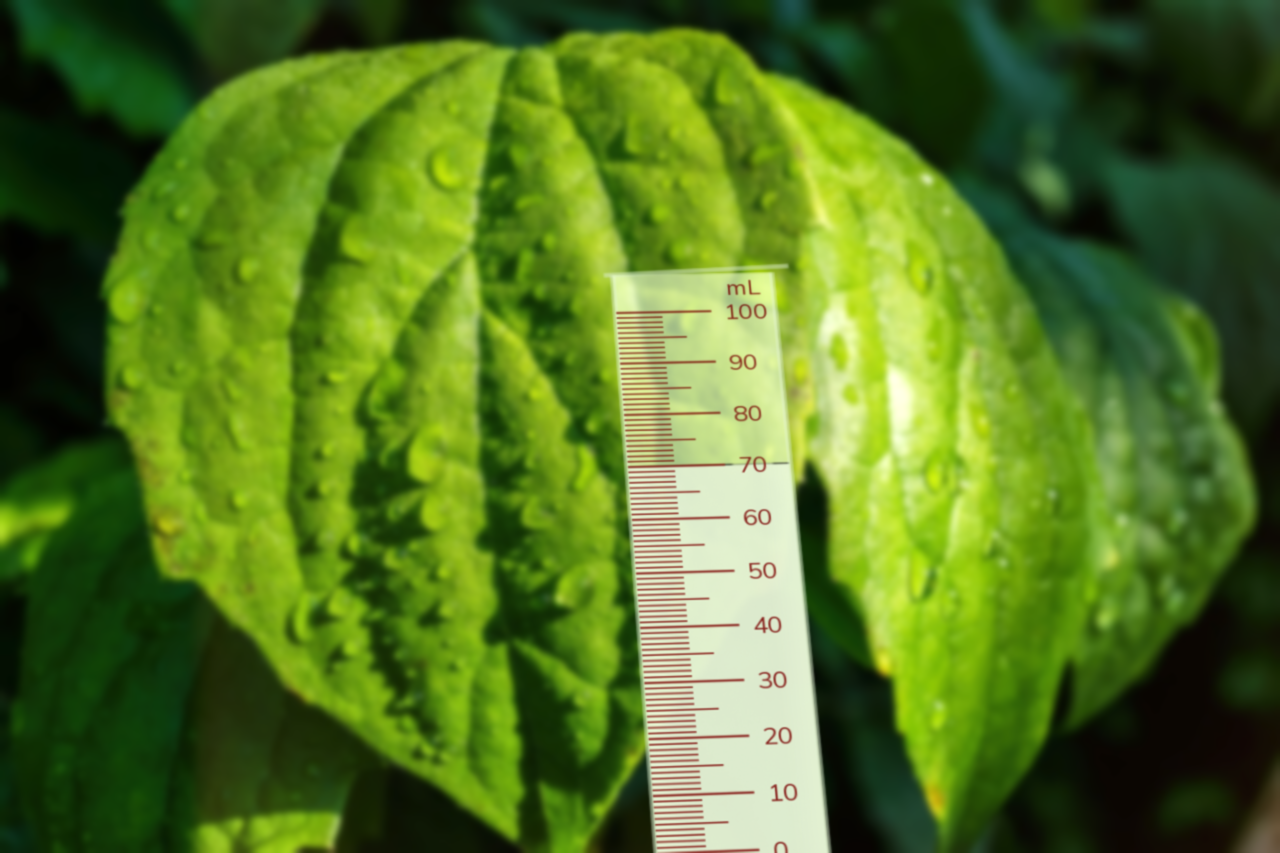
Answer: 70
